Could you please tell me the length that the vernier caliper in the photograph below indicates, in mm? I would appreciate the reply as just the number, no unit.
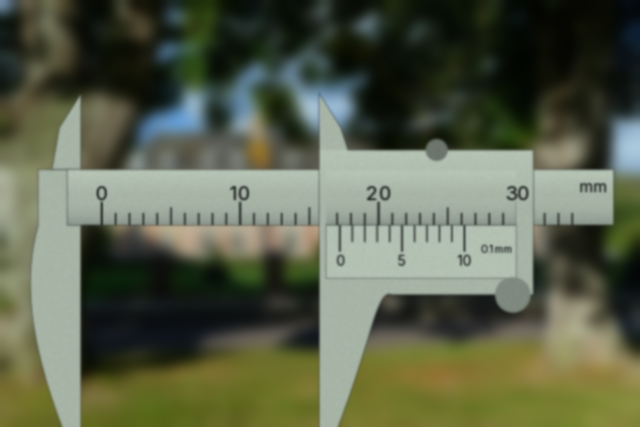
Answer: 17.2
